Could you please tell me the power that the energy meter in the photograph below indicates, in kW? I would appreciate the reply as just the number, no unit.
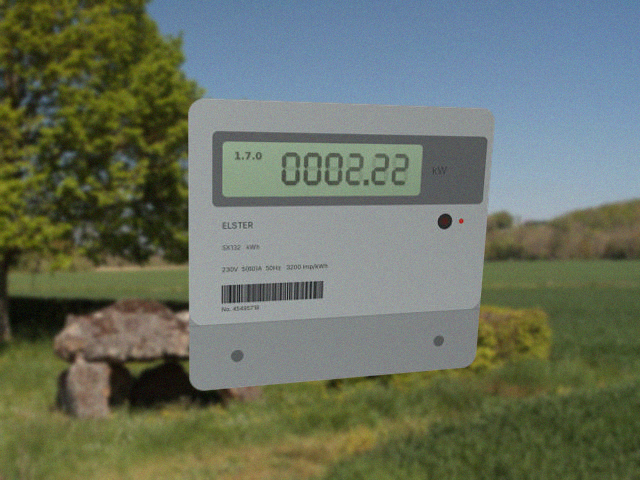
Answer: 2.22
